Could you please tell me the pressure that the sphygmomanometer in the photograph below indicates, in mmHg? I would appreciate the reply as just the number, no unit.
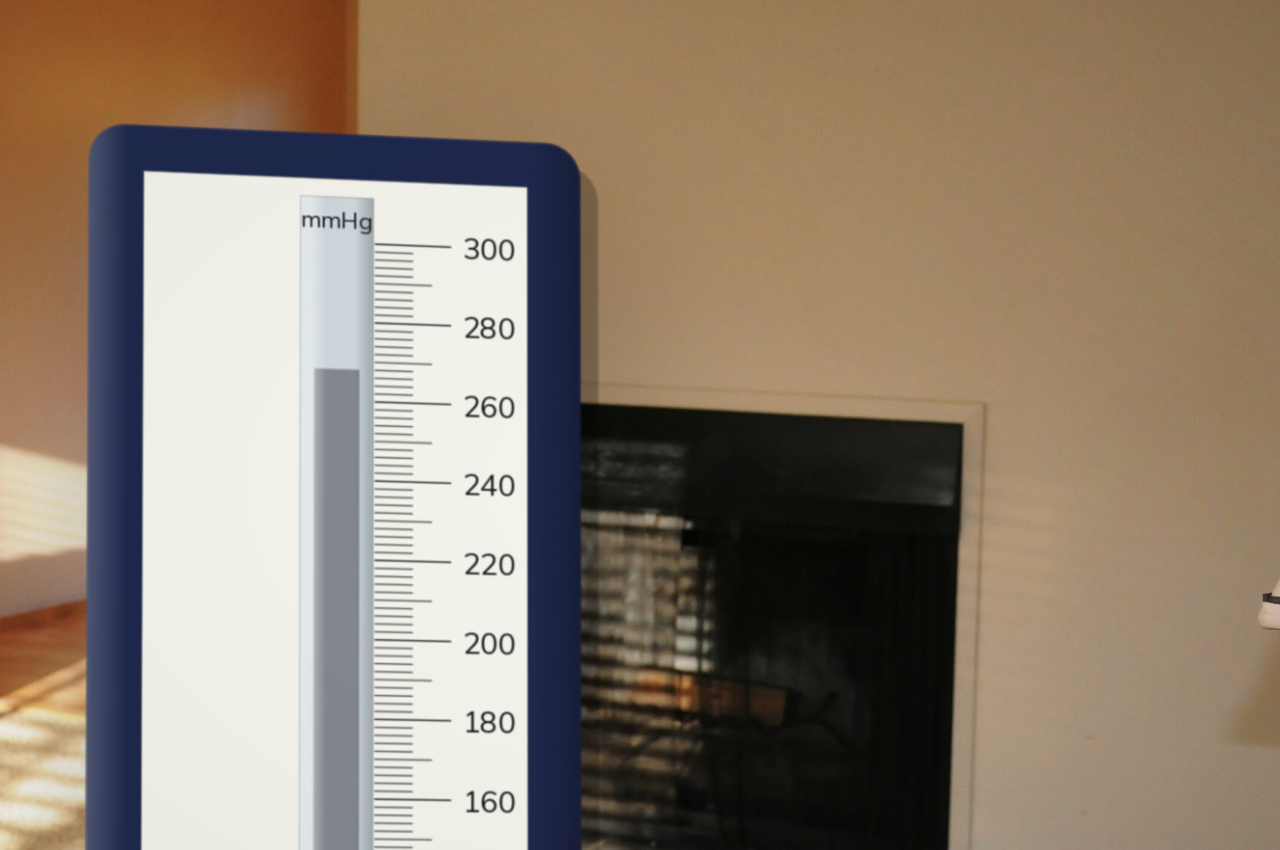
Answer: 268
